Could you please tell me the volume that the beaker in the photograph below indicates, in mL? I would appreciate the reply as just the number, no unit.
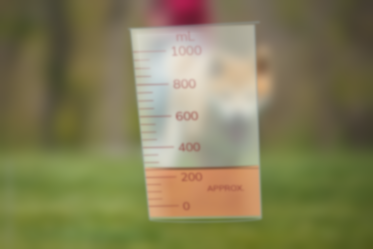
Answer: 250
